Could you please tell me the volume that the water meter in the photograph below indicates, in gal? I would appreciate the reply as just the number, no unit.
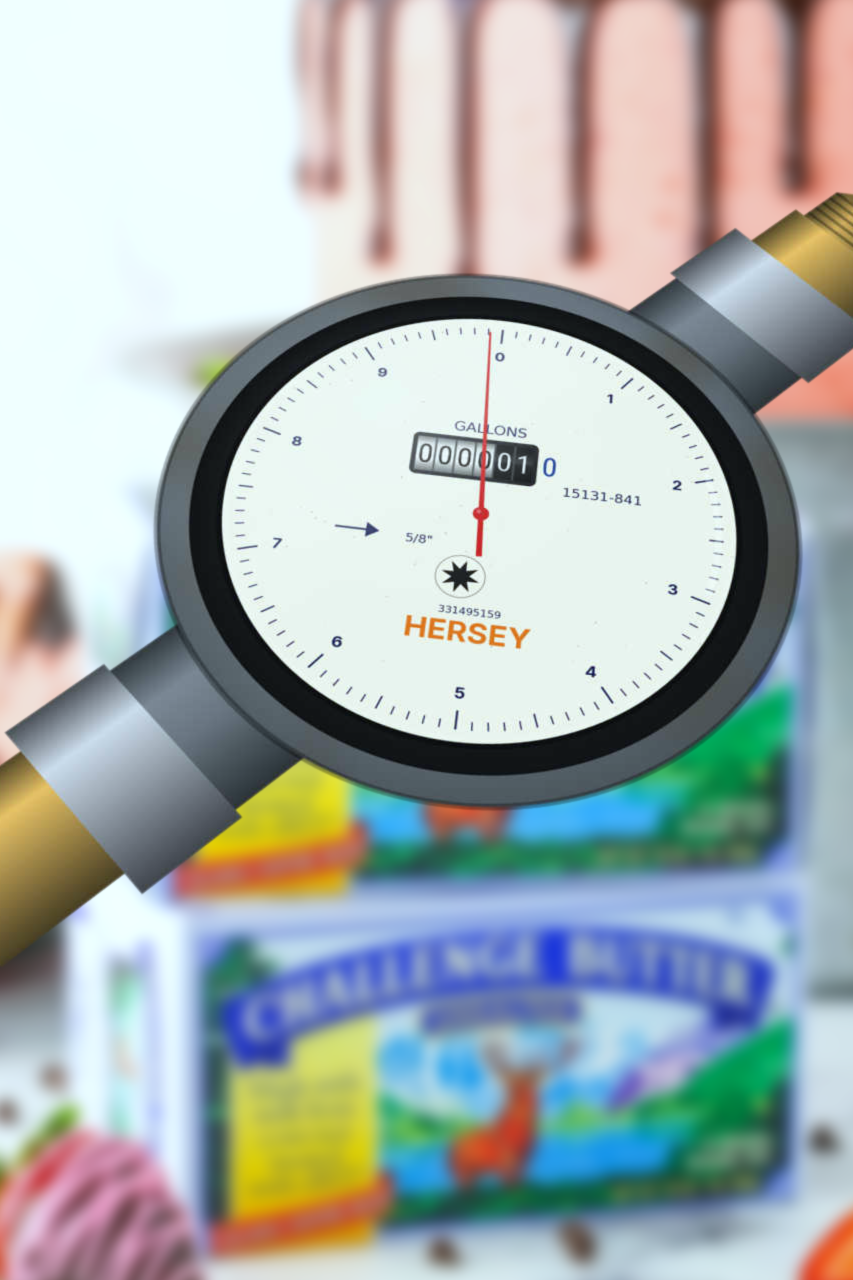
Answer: 9.9
